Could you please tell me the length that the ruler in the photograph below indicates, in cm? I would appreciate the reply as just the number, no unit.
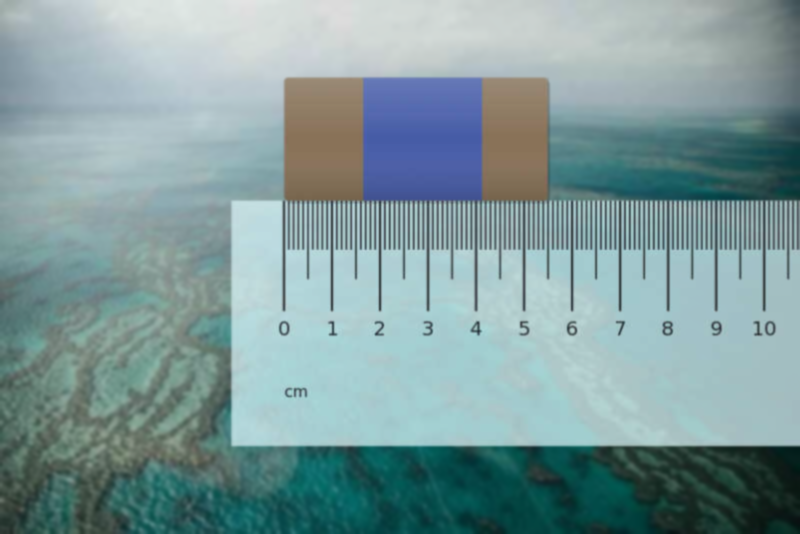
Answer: 5.5
